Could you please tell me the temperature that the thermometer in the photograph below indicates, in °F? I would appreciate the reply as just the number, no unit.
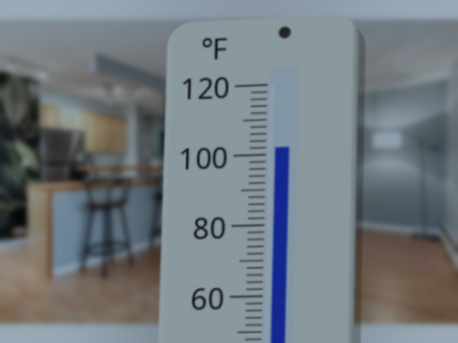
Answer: 102
